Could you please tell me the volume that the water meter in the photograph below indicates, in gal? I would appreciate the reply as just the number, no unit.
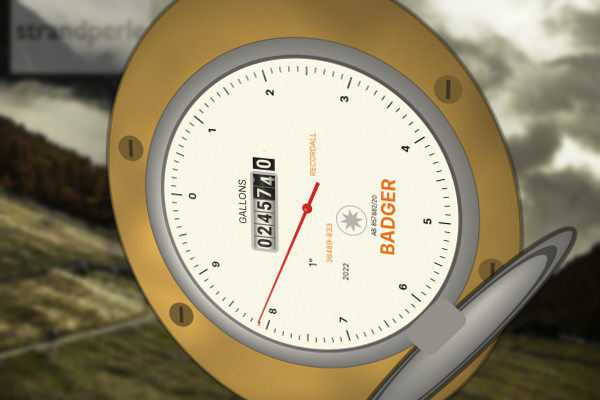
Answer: 245738.1
